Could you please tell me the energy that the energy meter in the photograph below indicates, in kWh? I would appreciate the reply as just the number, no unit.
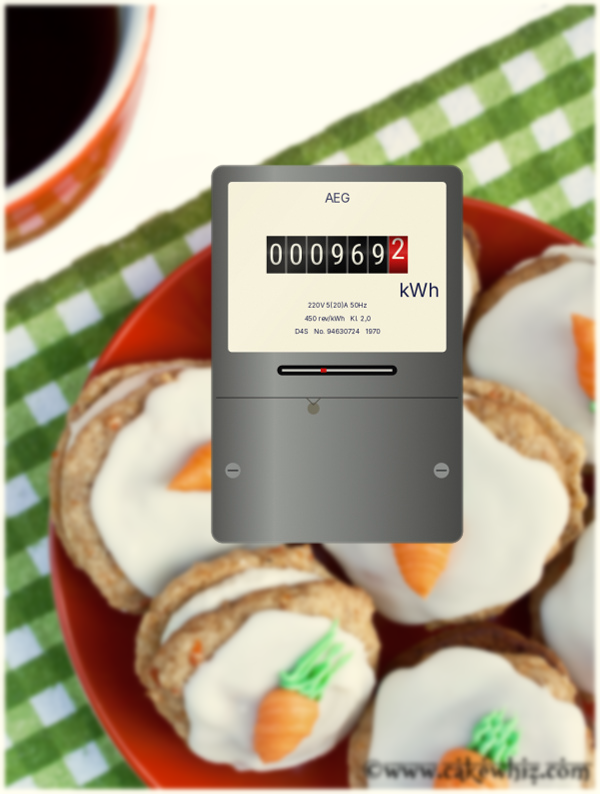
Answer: 969.2
